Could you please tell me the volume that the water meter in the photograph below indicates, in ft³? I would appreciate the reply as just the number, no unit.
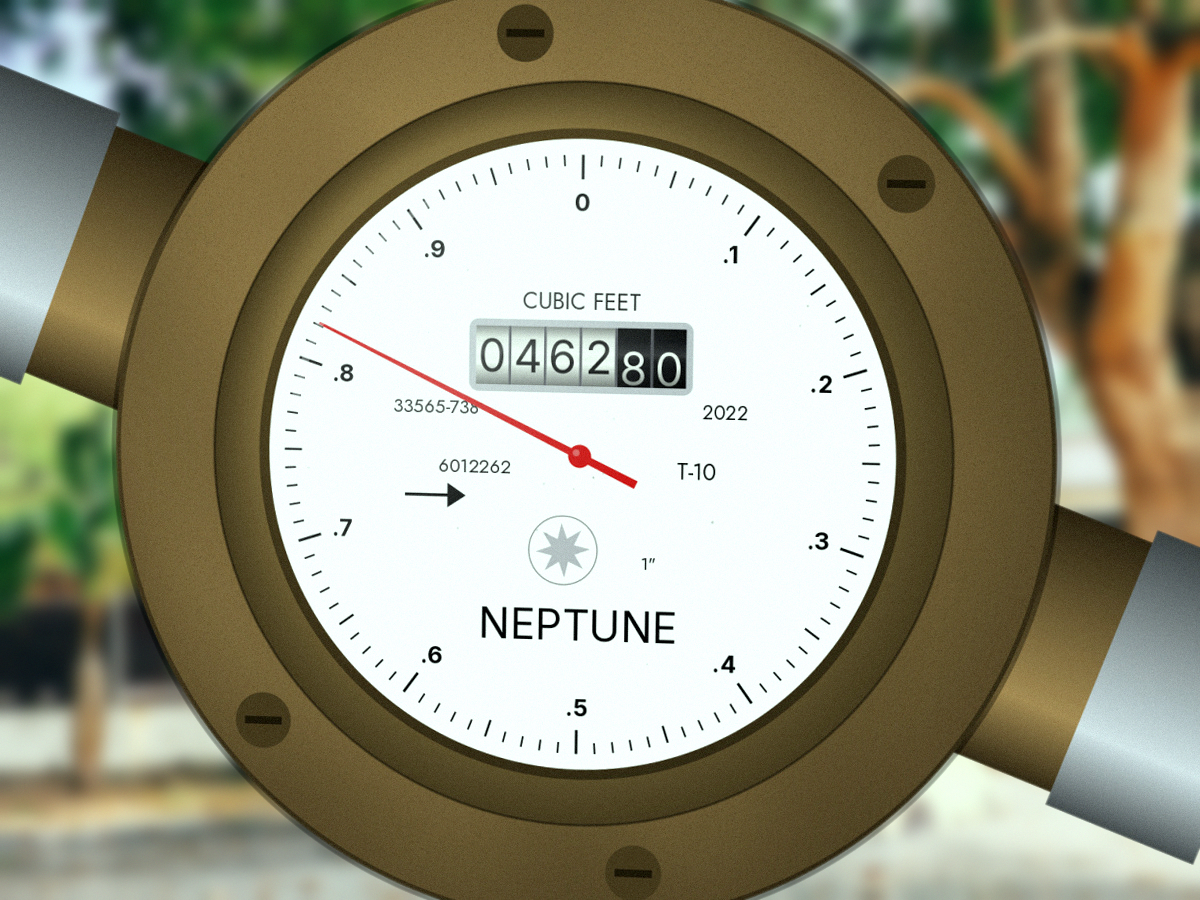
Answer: 46279.82
